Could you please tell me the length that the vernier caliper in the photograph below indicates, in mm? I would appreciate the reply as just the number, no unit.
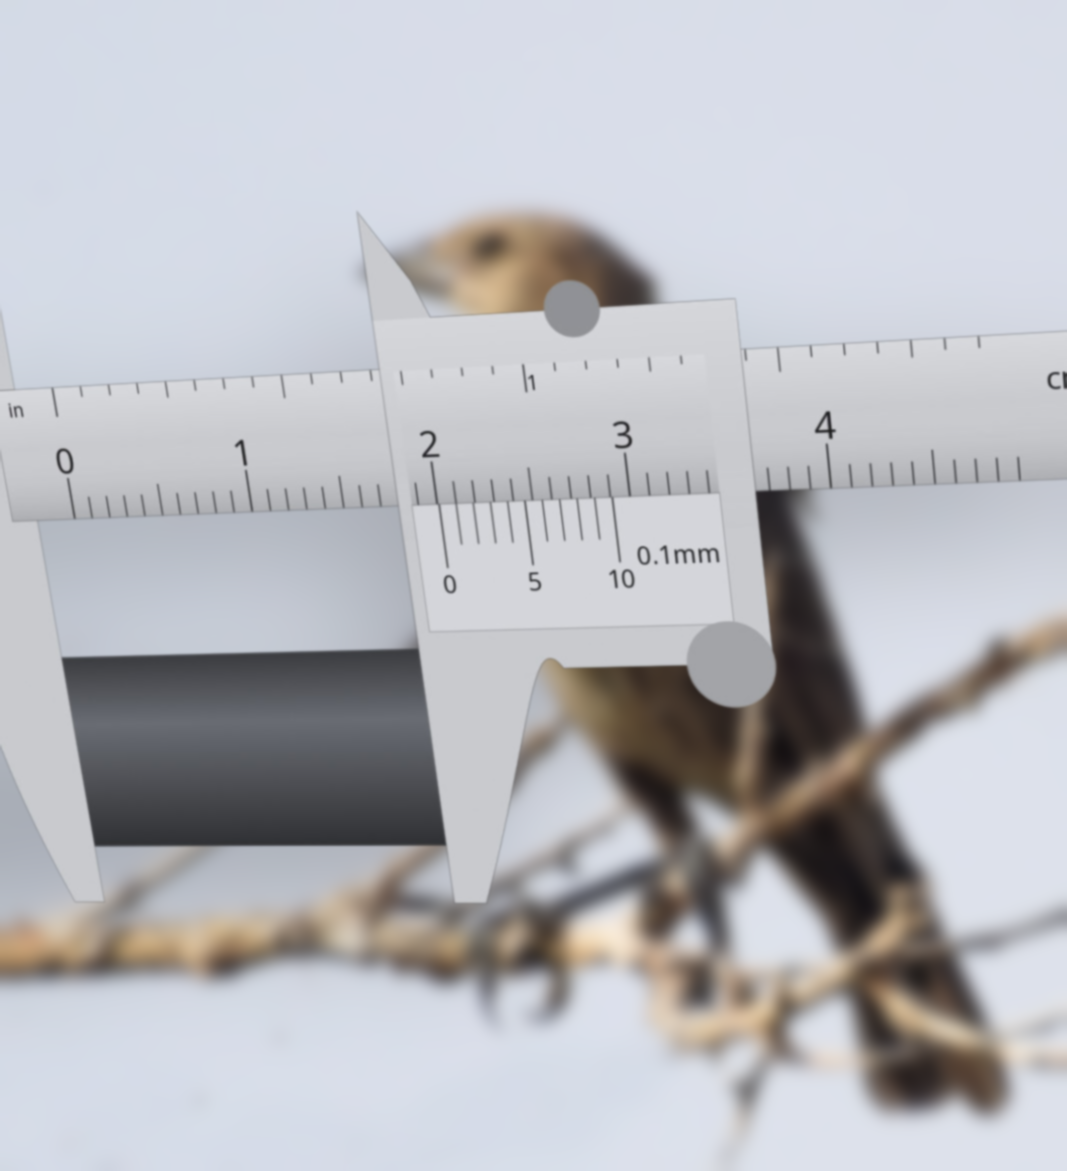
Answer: 20.1
